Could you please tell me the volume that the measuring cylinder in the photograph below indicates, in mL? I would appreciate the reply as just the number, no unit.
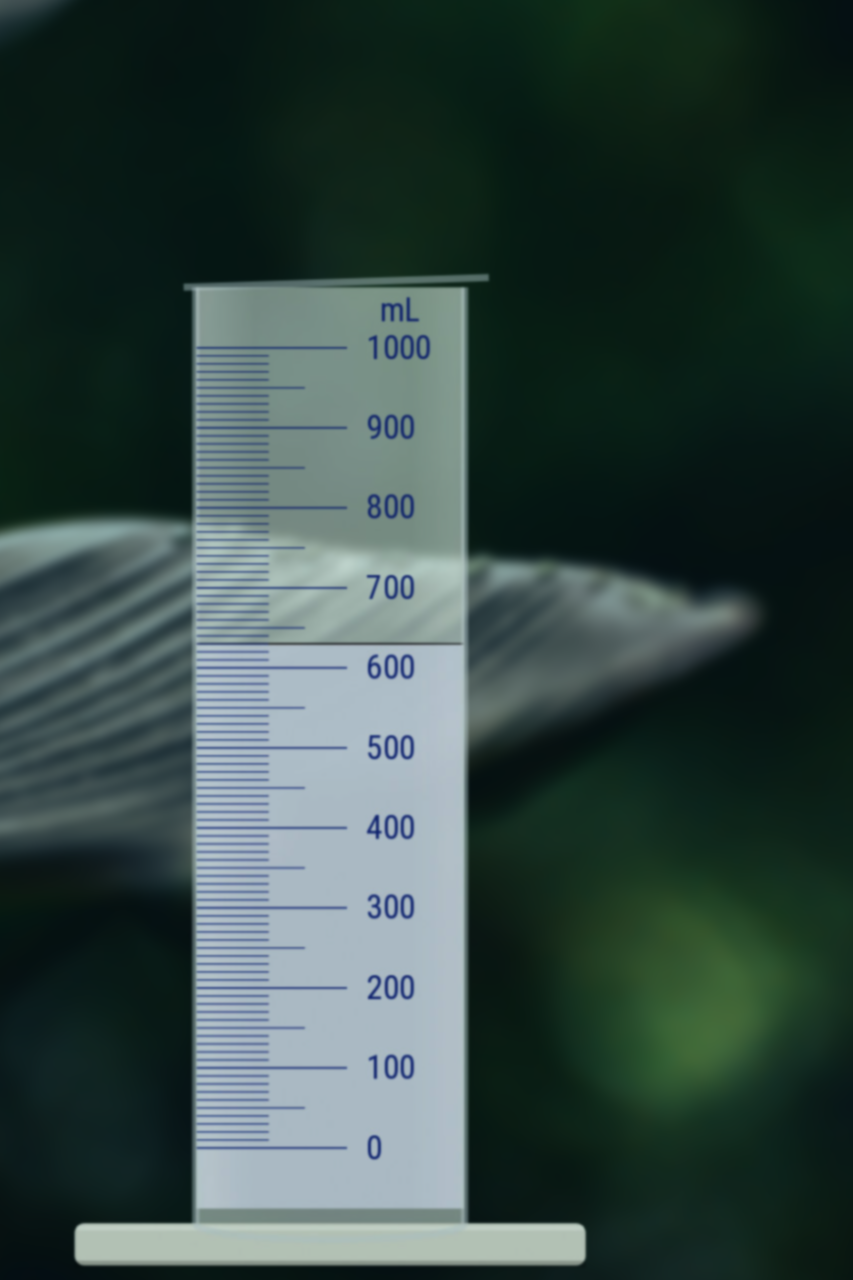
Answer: 630
